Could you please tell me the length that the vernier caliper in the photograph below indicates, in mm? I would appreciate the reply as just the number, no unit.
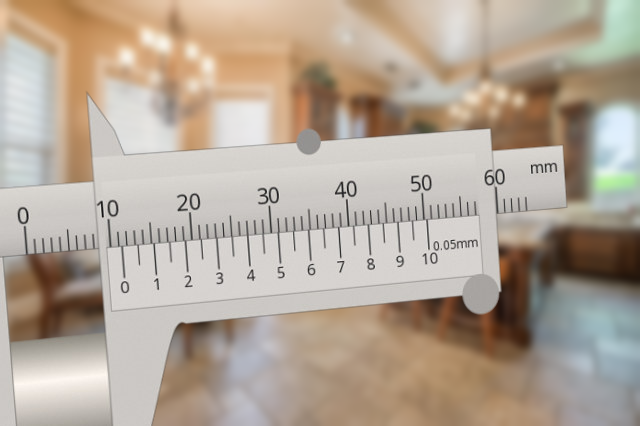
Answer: 11.4
